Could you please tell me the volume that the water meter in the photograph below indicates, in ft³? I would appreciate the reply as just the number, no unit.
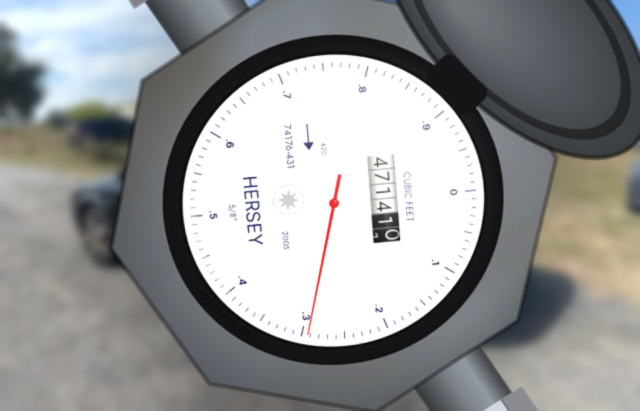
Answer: 471410.29
